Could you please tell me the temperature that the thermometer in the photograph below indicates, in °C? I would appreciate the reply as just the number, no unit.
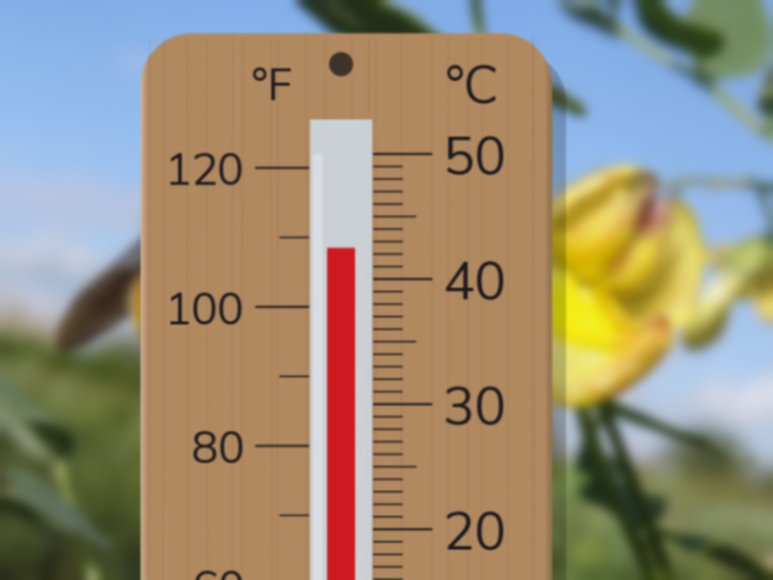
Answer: 42.5
